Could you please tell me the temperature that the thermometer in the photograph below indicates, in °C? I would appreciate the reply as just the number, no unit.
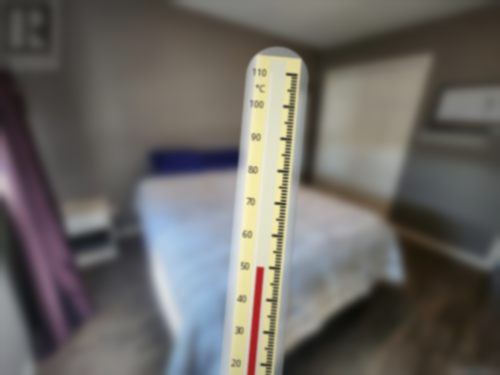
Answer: 50
